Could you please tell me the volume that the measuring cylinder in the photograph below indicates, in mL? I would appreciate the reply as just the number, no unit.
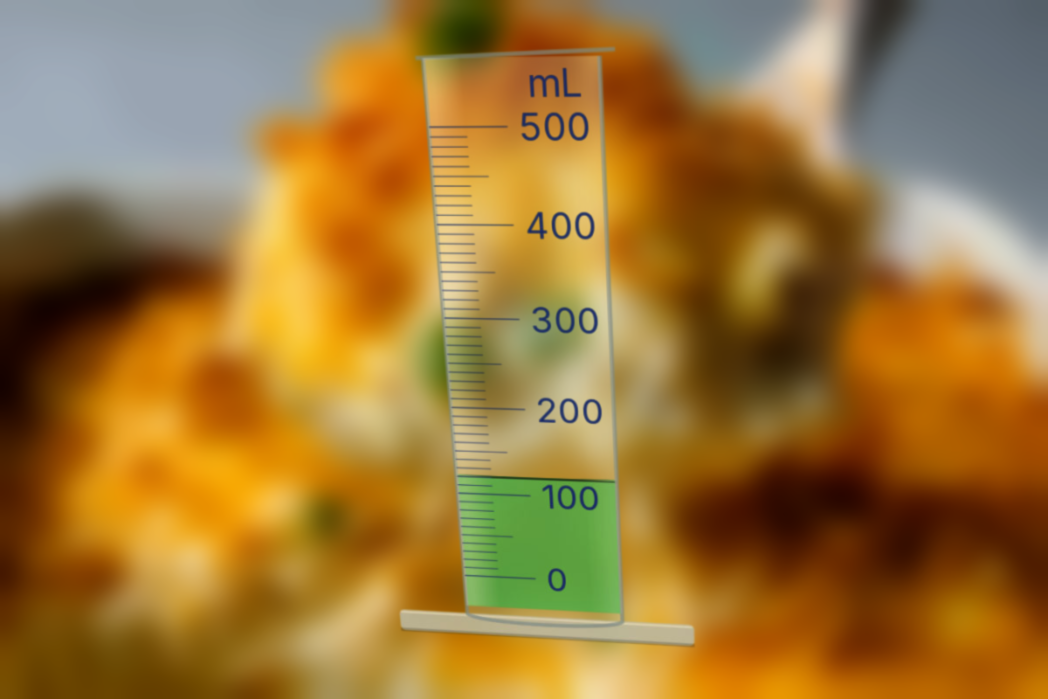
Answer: 120
